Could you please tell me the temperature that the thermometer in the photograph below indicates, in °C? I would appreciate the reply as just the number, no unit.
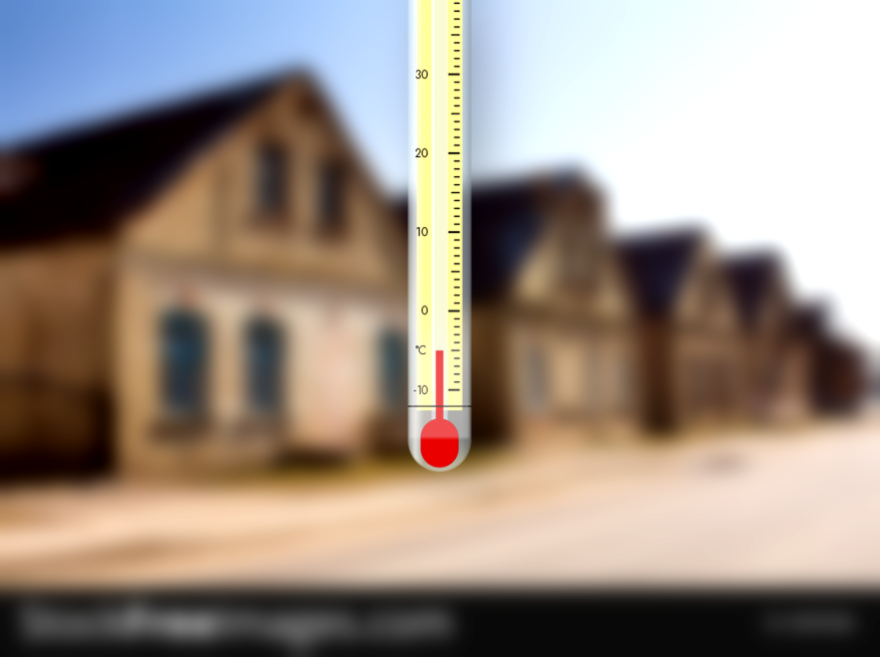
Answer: -5
